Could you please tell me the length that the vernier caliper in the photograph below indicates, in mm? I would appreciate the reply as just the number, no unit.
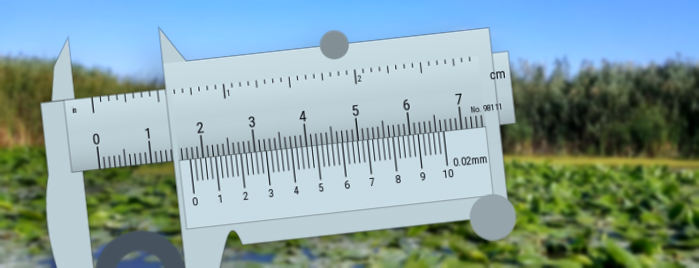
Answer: 17.5
